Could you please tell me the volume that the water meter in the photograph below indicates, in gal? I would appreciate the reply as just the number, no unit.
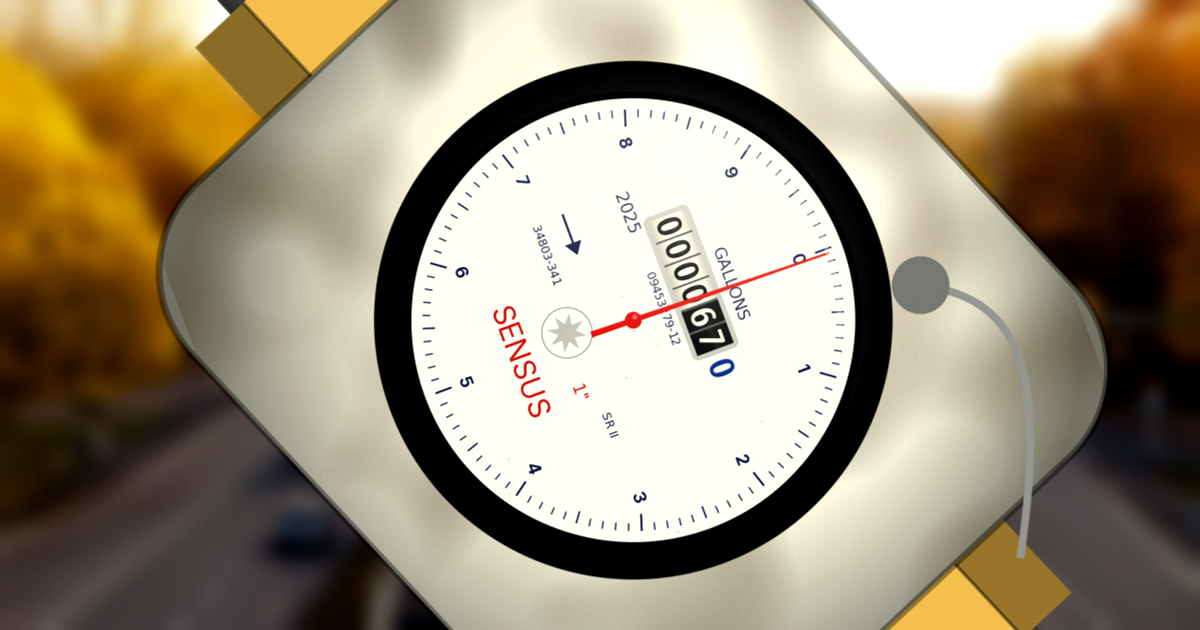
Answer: 670.0
